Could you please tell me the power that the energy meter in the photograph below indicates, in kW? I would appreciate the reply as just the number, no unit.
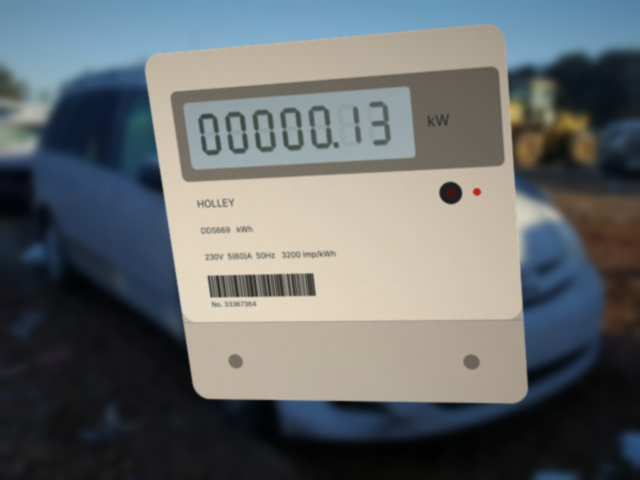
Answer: 0.13
